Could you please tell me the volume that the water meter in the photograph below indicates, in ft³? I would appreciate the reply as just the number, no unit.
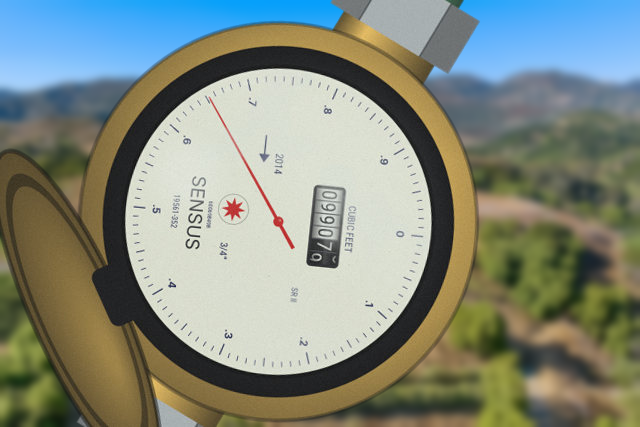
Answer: 99078.65
